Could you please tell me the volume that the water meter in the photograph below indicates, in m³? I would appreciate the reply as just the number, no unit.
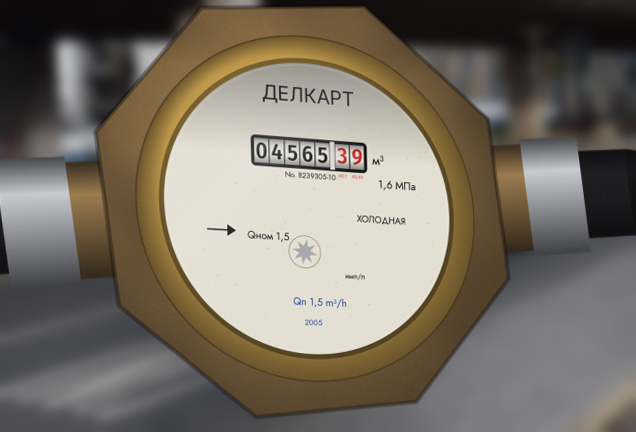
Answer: 4565.39
